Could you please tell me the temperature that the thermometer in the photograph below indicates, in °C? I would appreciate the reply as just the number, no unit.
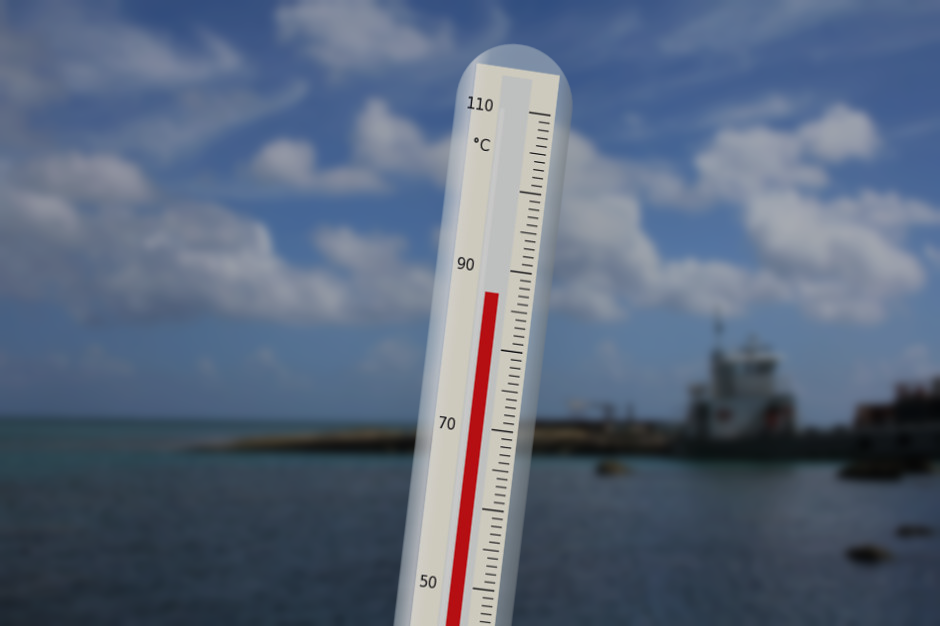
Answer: 87
